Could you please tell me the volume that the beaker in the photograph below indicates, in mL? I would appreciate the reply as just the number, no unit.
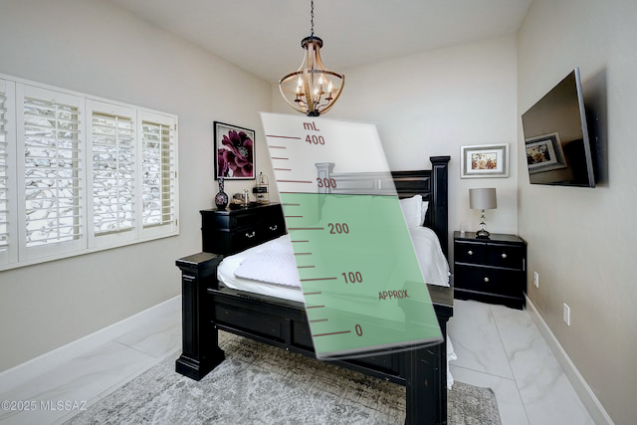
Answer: 275
